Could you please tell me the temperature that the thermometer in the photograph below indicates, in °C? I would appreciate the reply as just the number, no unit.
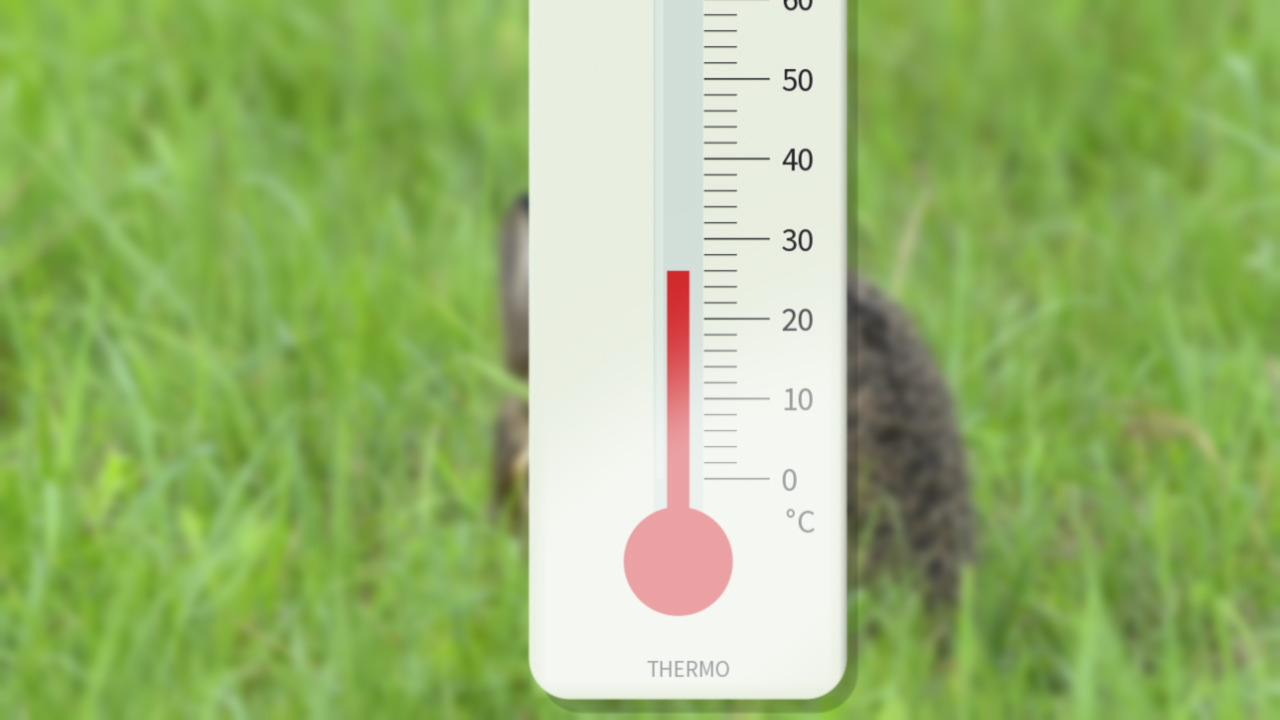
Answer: 26
